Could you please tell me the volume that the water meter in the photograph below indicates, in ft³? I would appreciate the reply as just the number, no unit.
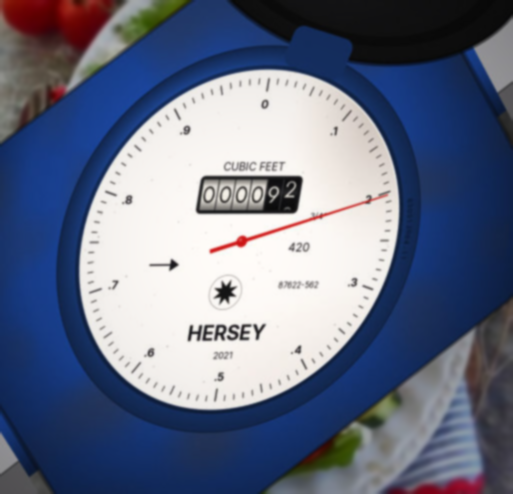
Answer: 92.20
